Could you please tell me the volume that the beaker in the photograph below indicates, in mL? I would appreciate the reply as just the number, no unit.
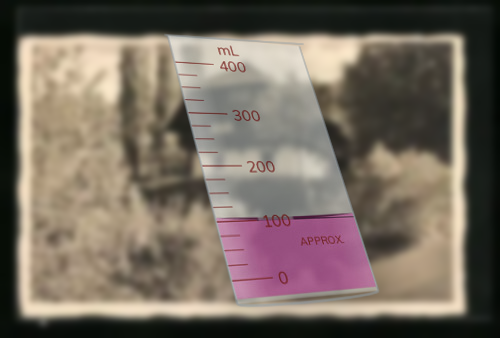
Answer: 100
